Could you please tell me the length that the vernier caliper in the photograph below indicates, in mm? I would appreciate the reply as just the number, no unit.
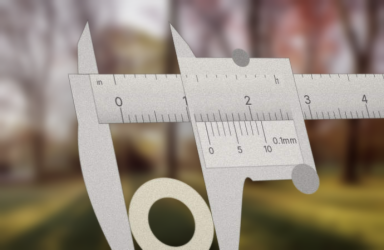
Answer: 12.4
